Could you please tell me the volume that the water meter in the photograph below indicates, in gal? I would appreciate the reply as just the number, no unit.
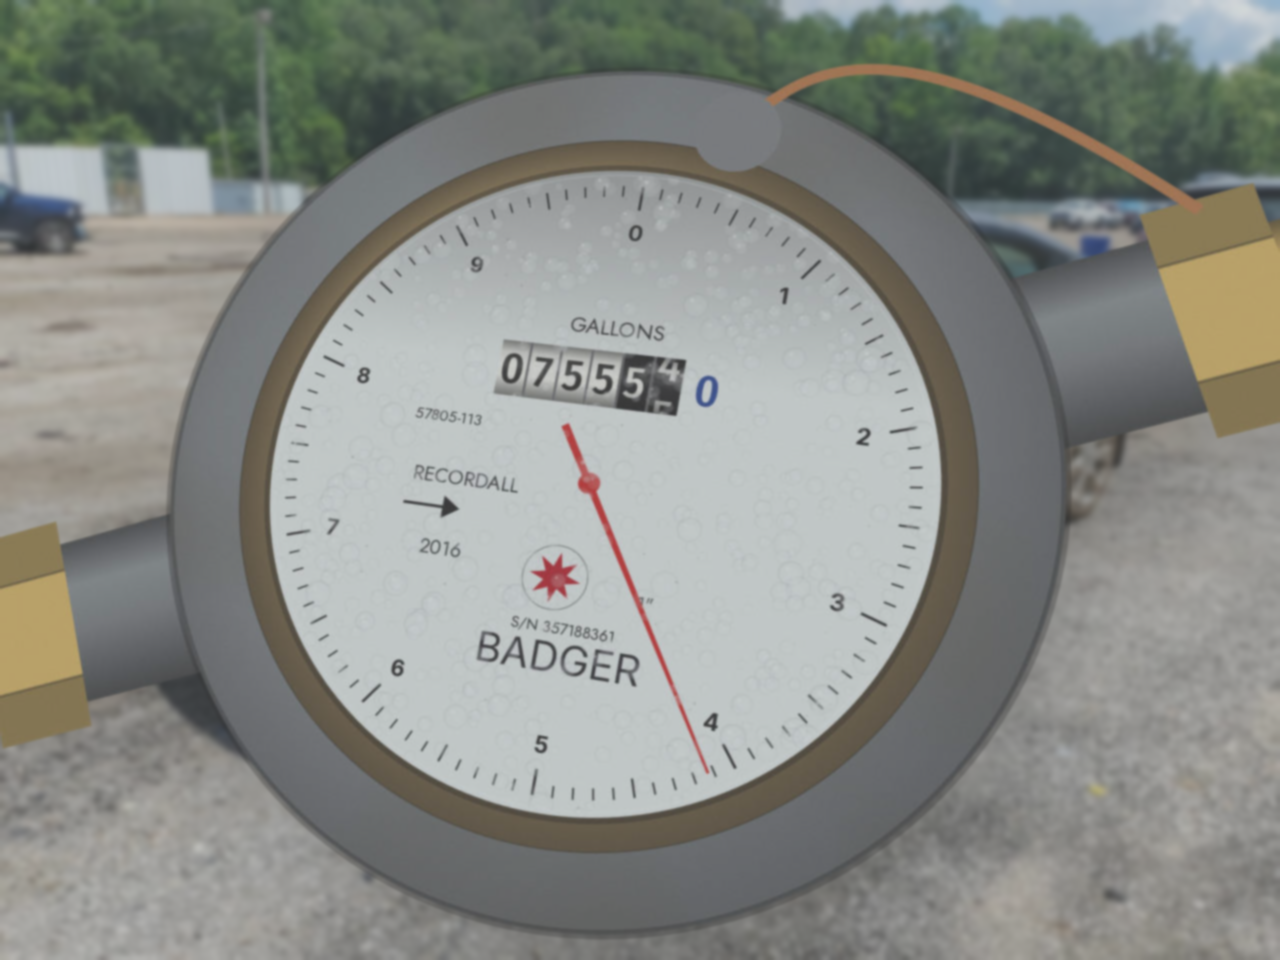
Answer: 755544.1
